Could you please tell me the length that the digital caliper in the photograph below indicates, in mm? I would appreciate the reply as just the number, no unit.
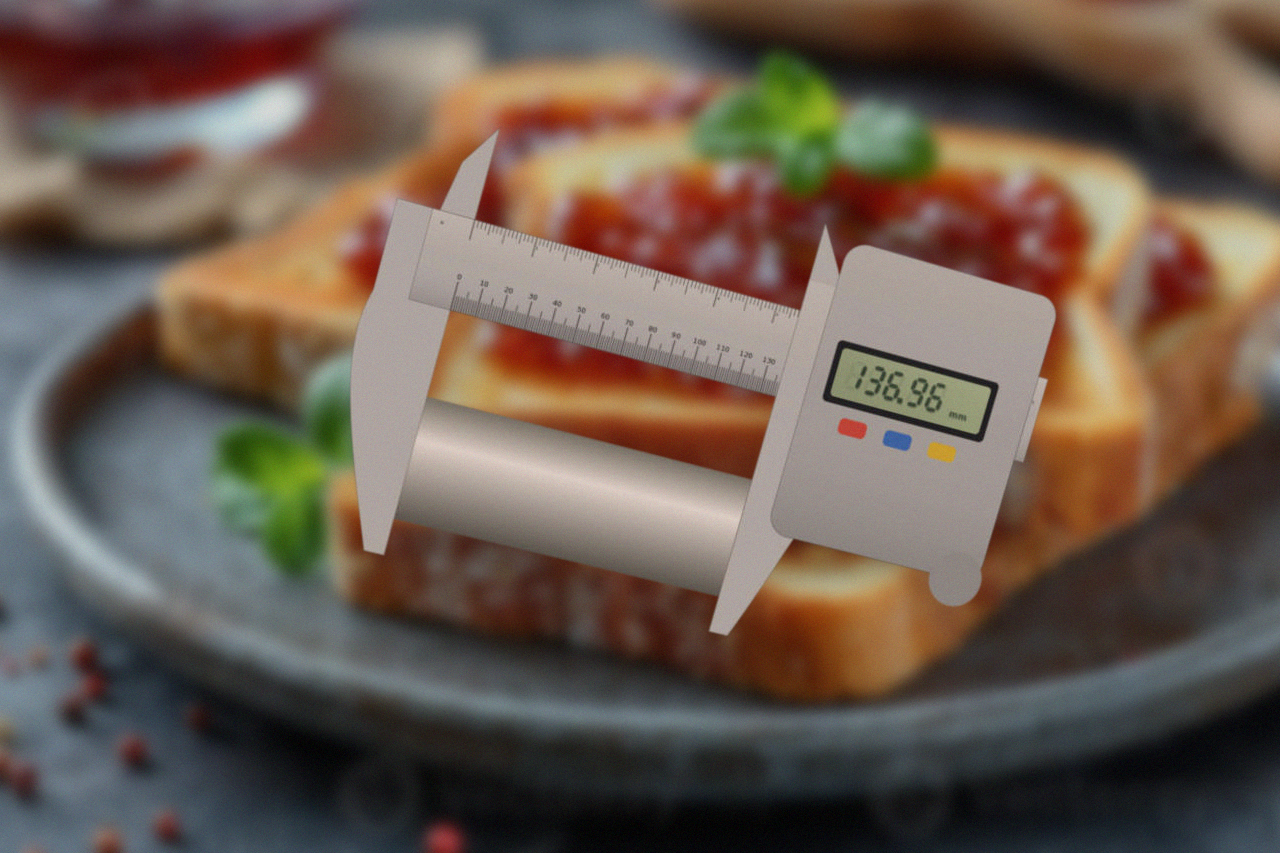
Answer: 136.96
